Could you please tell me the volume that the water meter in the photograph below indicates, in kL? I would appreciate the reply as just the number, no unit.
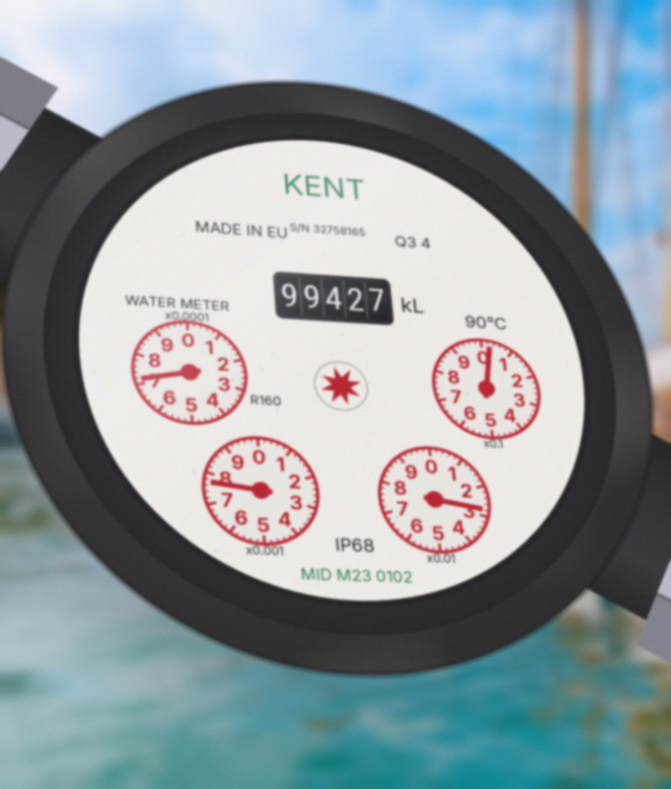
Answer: 99427.0277
